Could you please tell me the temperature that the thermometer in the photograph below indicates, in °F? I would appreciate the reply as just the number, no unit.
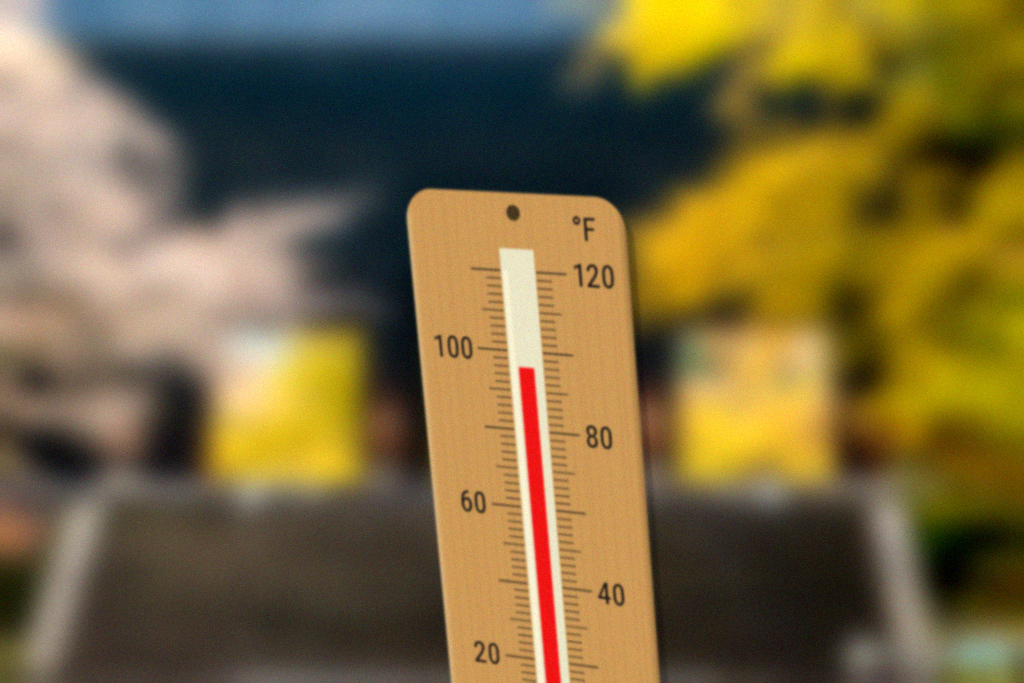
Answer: 96
